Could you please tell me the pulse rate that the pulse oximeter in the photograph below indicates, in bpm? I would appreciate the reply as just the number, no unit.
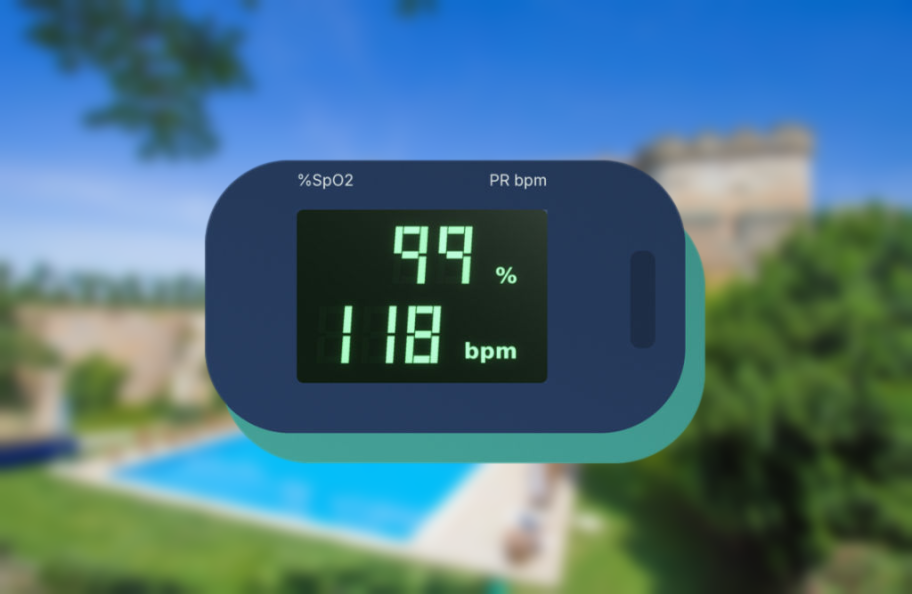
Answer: 118
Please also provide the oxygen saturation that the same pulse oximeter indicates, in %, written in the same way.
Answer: 99
